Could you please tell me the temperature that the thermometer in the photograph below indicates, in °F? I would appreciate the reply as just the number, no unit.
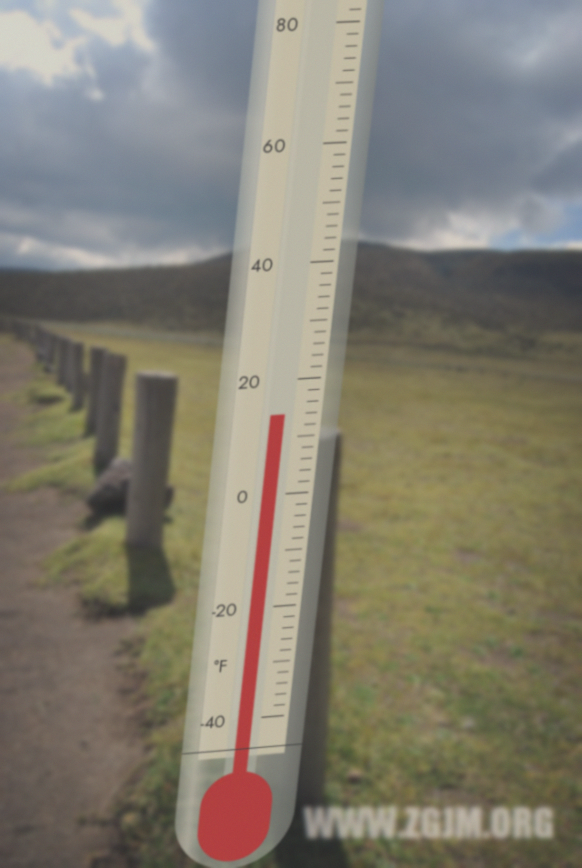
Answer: 14
